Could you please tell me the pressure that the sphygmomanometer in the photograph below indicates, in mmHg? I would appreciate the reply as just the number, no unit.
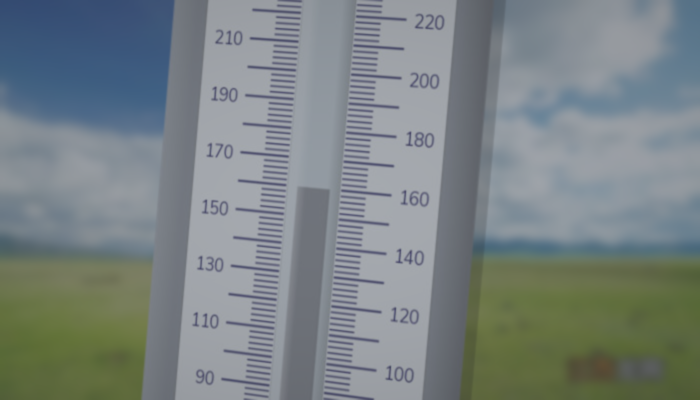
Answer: 160
